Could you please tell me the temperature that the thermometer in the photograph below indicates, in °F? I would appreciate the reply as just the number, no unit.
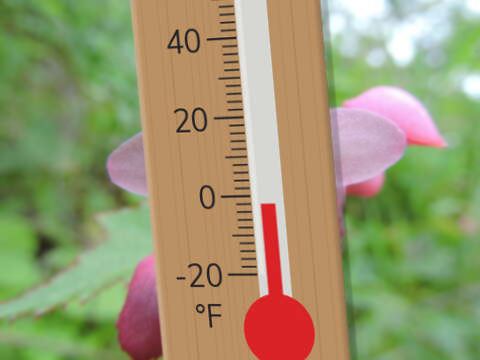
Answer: -2
